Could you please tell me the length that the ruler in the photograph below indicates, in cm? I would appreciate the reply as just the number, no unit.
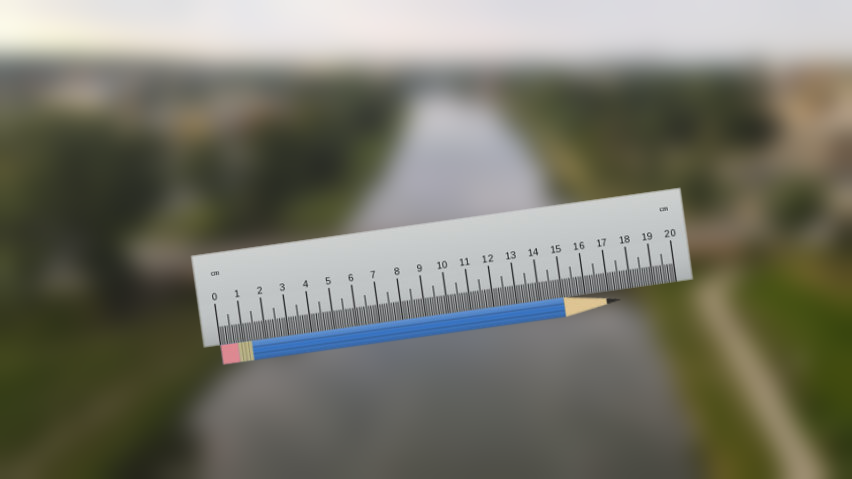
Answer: 17.5
